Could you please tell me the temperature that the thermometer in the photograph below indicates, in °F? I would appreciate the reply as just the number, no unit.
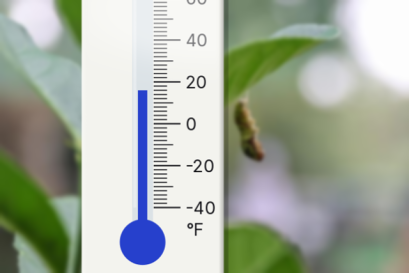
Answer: 16
